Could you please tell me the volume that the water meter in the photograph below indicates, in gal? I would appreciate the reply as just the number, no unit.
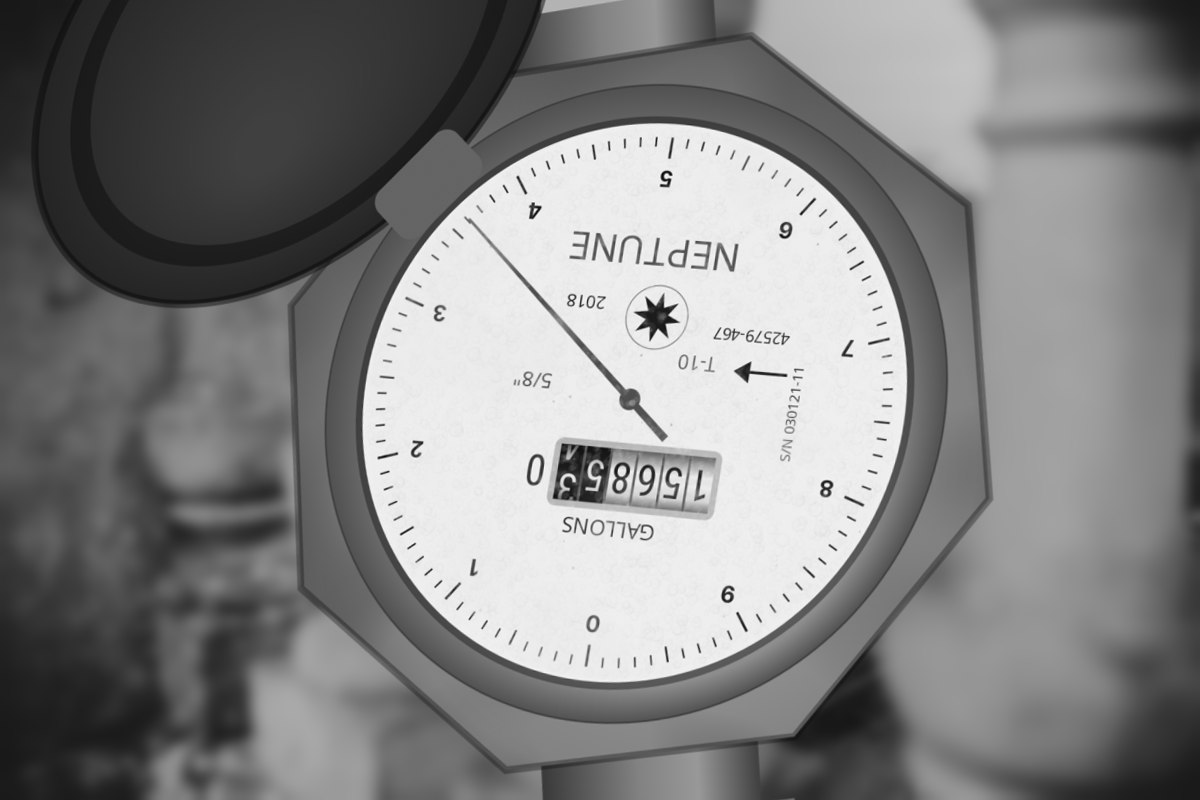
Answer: 1568533.6
